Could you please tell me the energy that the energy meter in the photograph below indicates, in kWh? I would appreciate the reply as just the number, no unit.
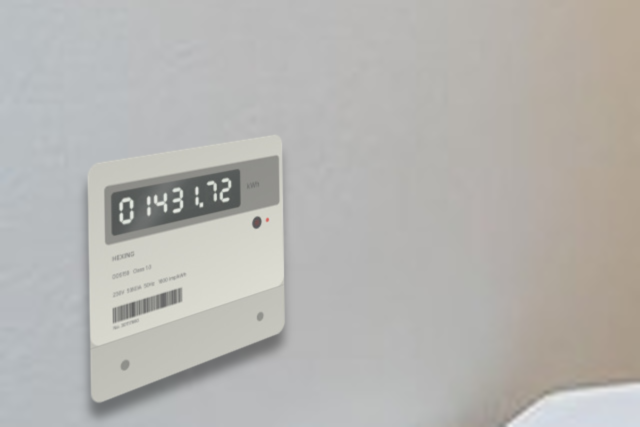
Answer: 1431.72
